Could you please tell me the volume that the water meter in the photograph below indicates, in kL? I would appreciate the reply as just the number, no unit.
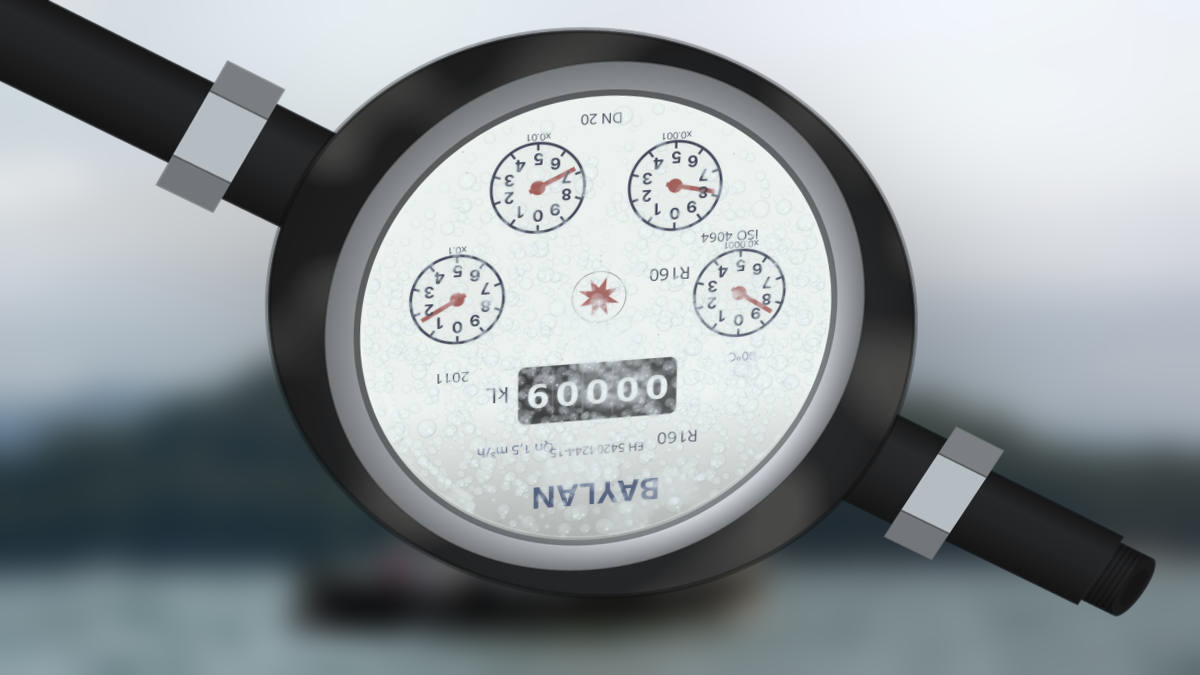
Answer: 9.1678
